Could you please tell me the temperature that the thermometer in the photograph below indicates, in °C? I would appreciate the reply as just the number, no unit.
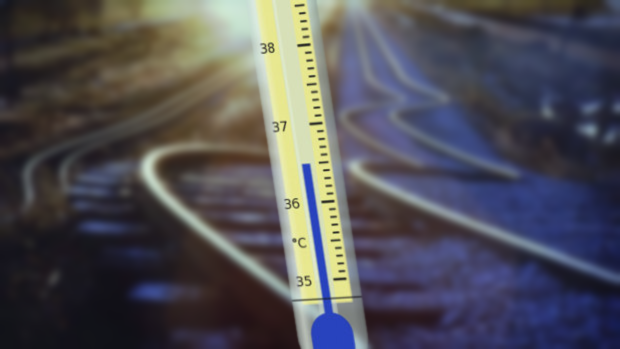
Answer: 36.5
